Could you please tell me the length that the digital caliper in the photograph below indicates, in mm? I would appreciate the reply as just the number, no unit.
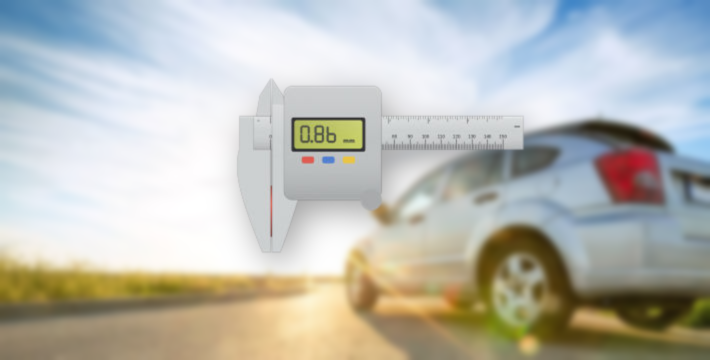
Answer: 0.86
